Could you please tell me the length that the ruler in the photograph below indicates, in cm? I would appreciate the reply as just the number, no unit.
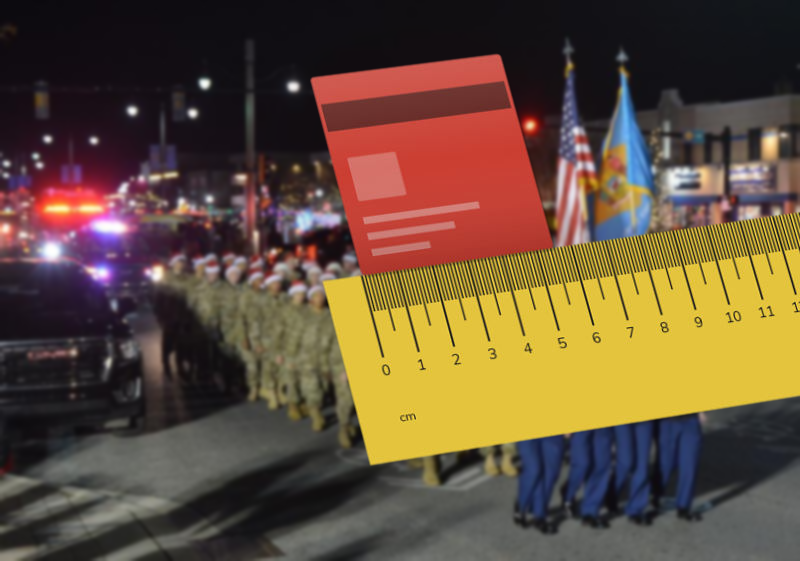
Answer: 5.5
